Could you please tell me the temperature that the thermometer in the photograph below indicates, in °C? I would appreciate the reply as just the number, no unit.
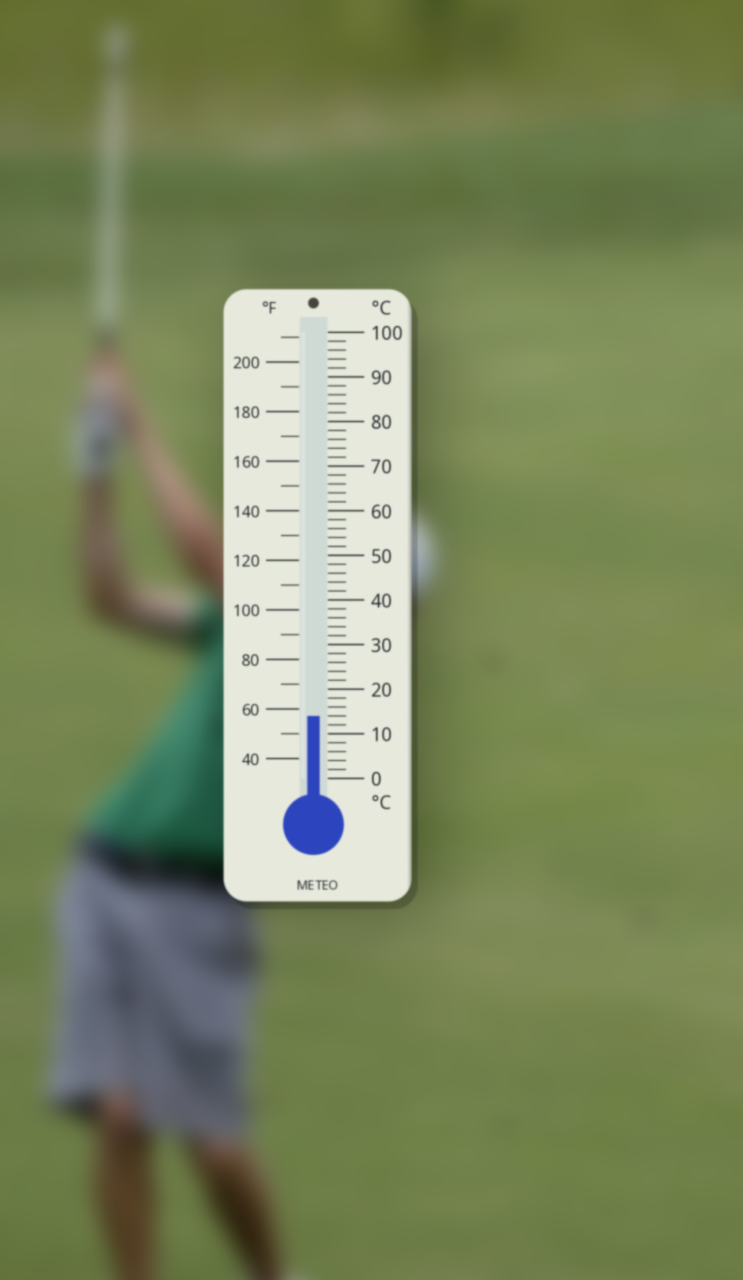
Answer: 14
